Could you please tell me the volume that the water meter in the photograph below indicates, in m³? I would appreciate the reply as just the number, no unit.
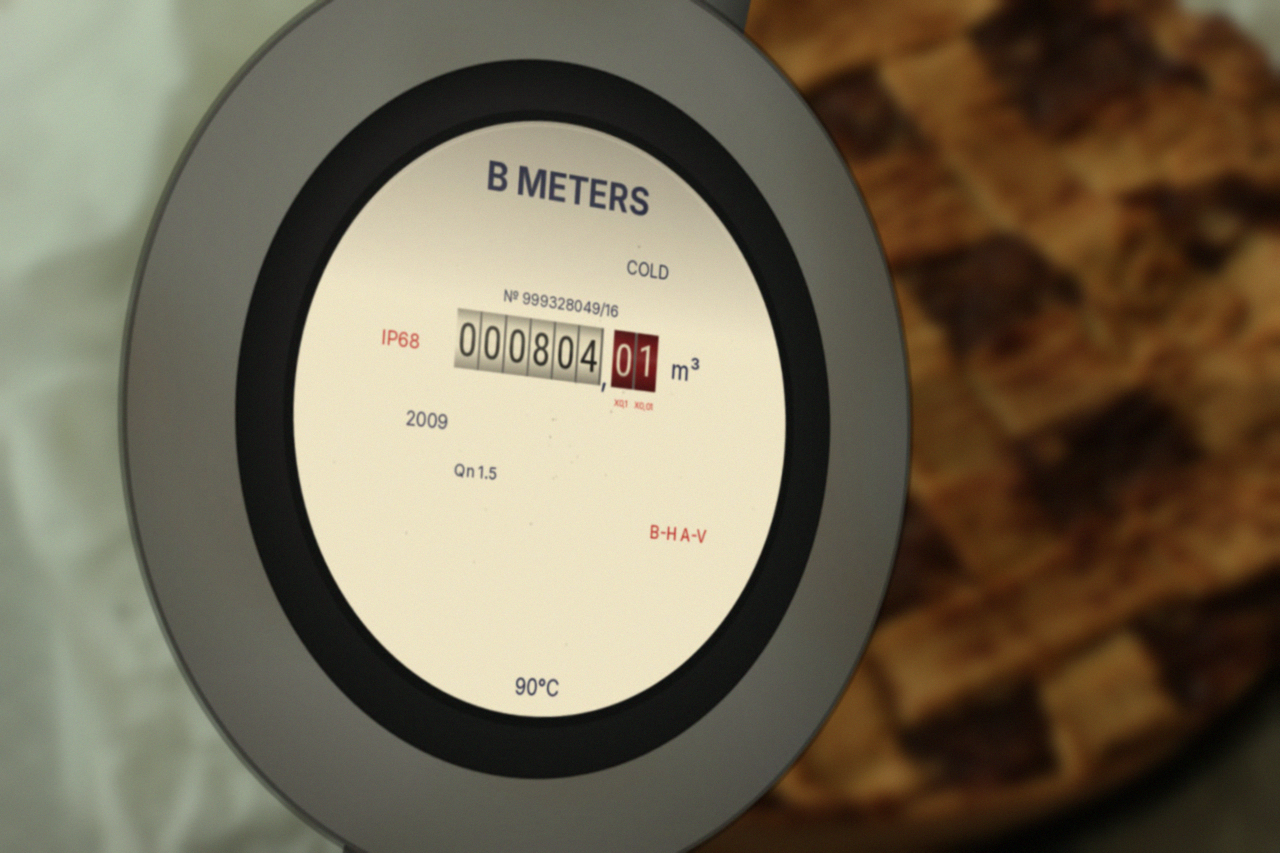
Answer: 804.01
